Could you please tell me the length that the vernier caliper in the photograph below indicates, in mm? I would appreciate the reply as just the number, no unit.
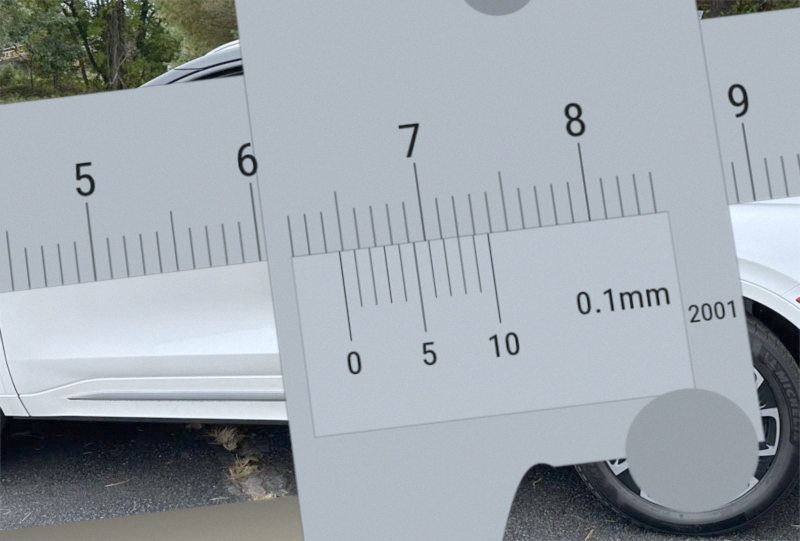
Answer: 64.8
